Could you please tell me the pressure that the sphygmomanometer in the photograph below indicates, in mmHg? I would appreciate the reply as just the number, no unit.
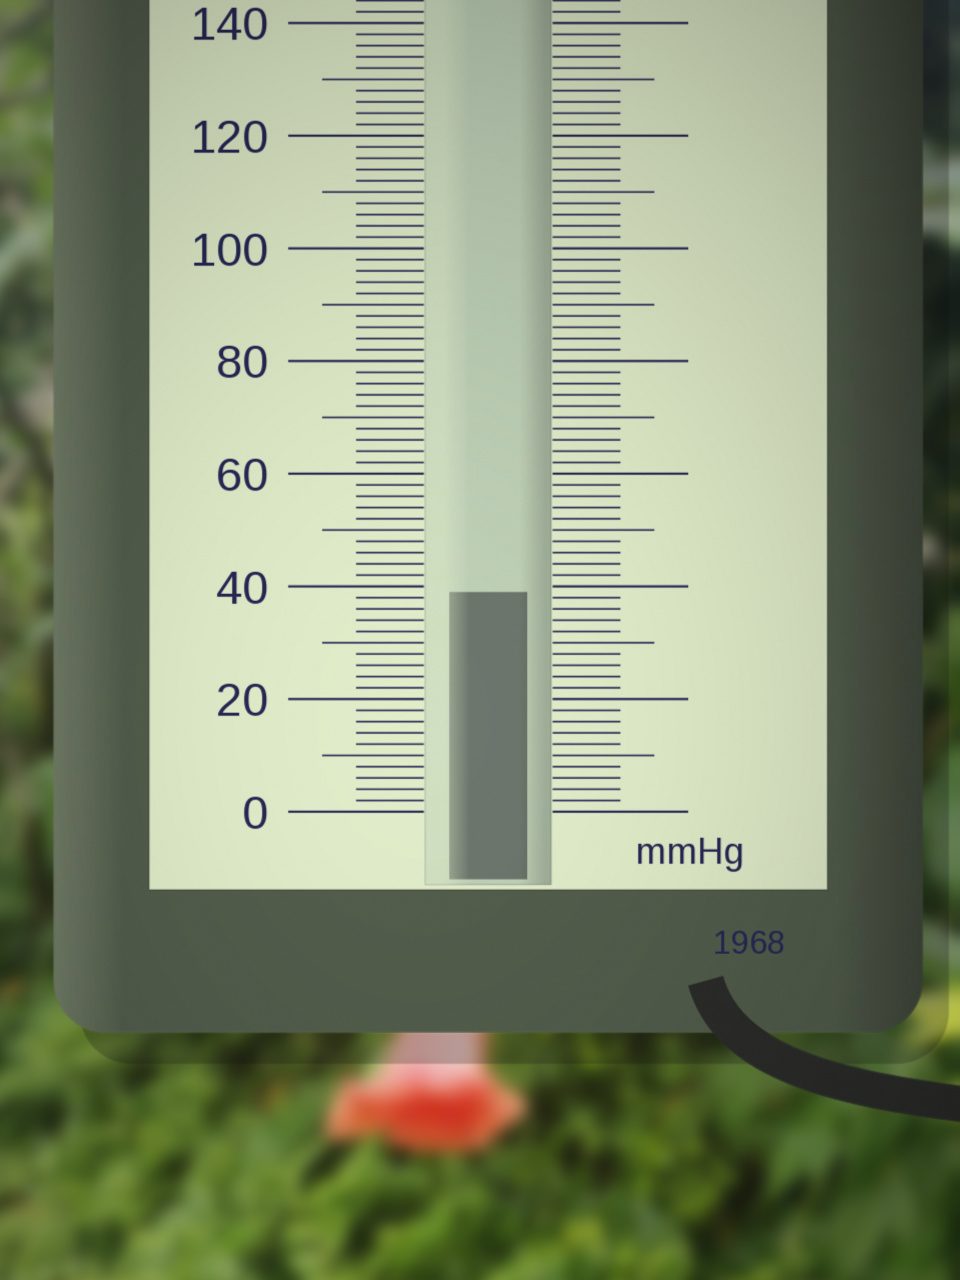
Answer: 39
